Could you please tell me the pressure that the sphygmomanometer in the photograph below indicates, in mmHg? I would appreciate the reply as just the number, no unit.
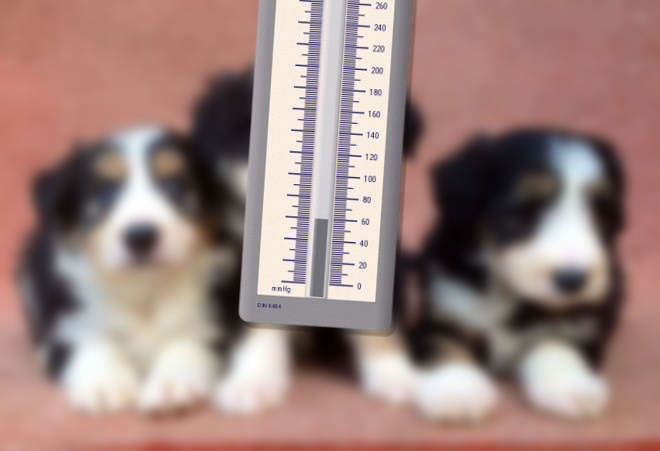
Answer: 60
